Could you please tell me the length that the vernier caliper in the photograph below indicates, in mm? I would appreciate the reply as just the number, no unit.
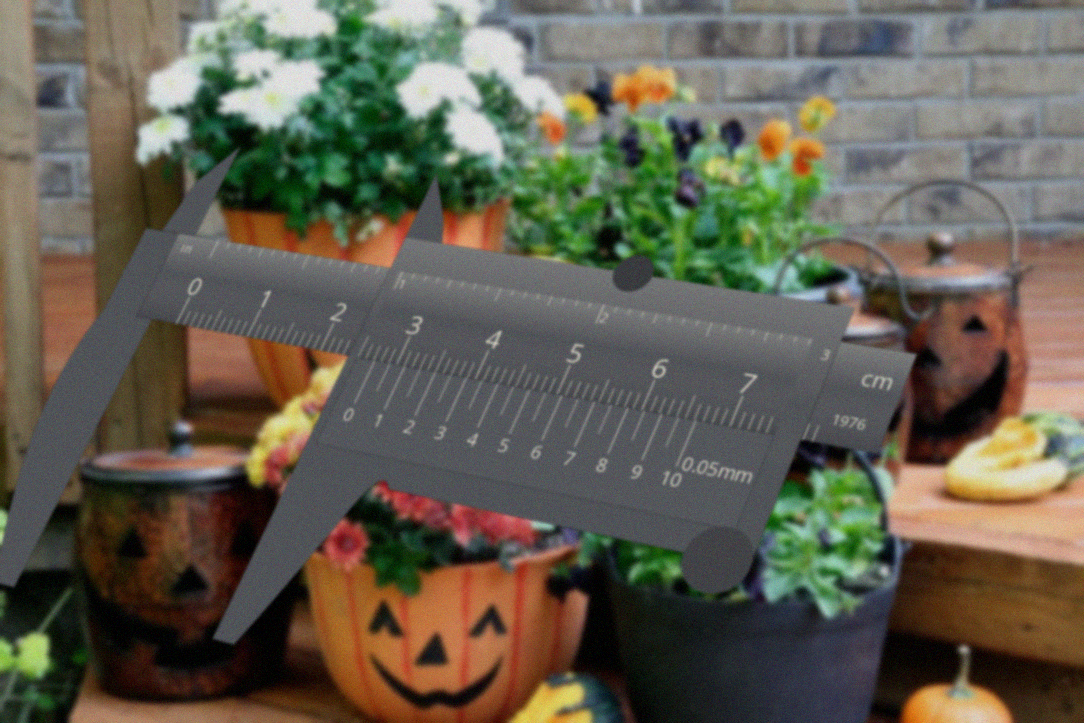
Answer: 27.2
